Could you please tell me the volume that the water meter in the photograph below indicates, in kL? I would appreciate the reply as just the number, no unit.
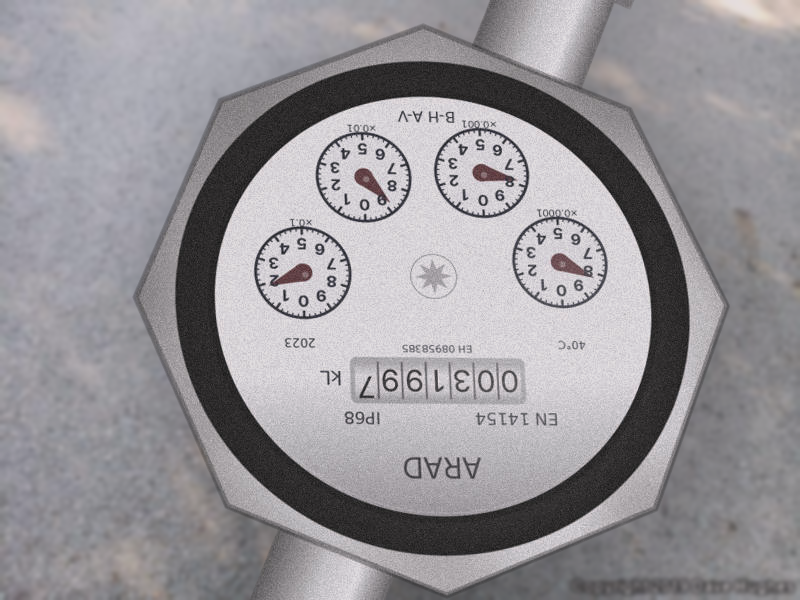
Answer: 31997.1878
